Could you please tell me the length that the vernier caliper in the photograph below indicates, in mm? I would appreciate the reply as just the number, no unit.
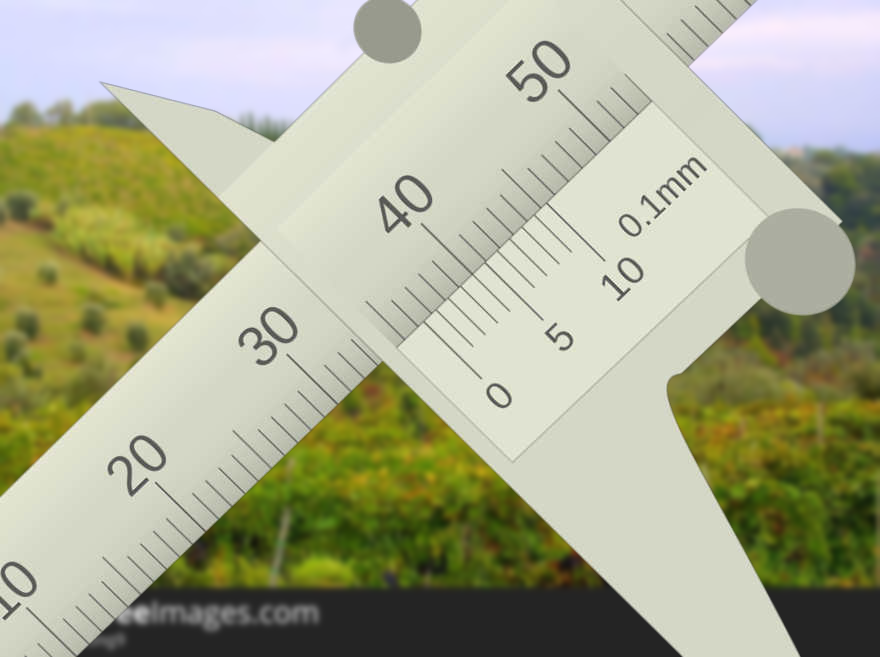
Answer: 36.4
